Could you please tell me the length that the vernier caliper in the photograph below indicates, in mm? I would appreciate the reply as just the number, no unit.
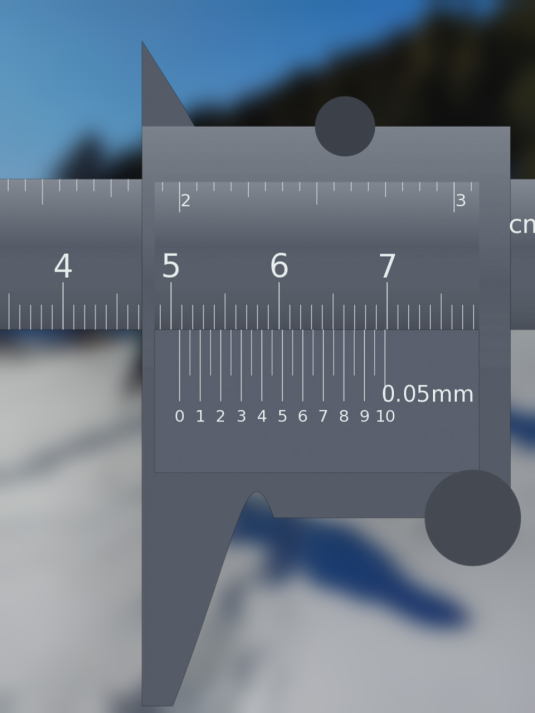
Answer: 50.8
